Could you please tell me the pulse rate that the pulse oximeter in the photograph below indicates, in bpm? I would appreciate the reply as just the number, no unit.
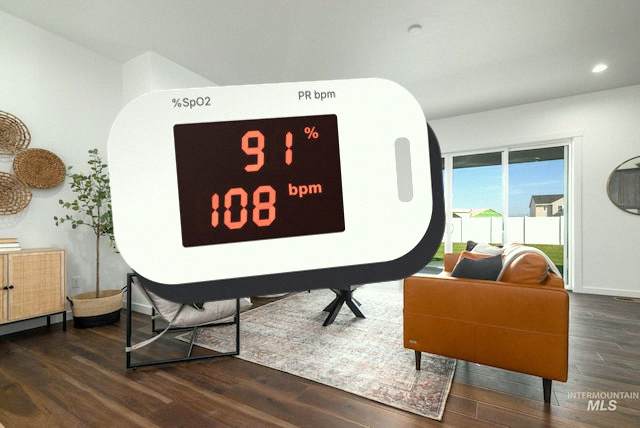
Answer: 108
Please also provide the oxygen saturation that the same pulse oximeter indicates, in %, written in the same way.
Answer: 91
